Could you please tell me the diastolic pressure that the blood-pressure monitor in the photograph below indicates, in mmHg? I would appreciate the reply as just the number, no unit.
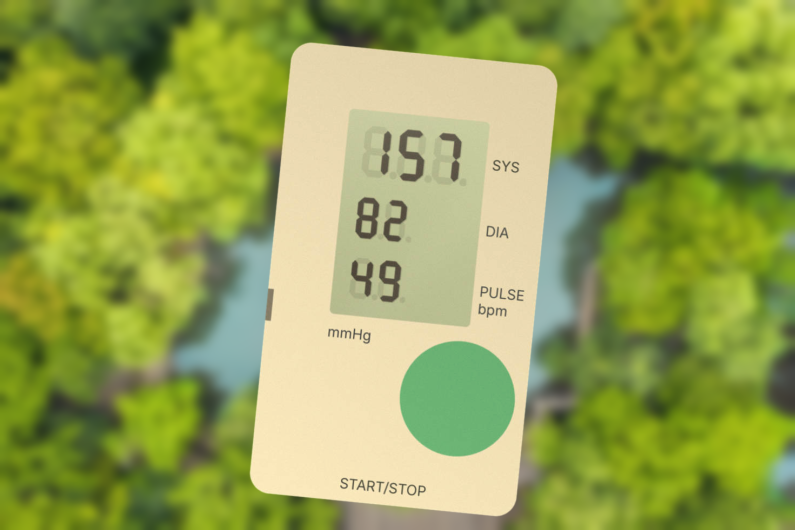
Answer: 82
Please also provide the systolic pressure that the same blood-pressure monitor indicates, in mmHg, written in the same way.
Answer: 157
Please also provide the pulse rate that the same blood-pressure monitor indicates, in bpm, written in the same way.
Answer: 49
